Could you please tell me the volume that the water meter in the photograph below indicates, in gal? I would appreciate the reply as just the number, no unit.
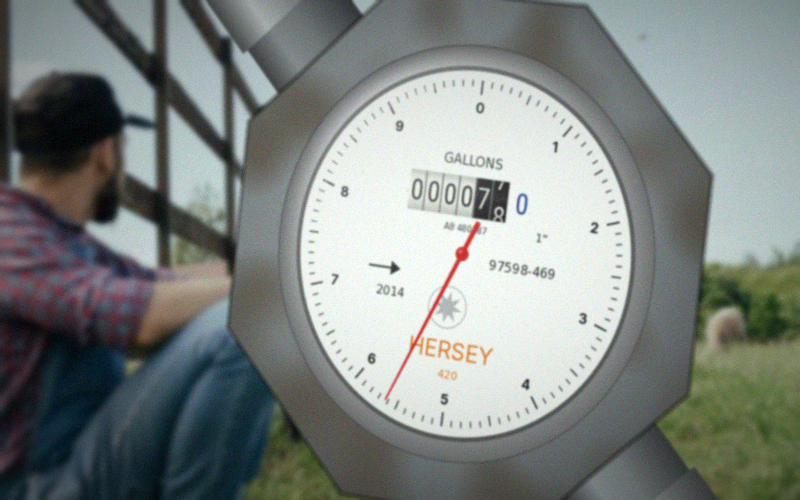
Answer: 775.6
